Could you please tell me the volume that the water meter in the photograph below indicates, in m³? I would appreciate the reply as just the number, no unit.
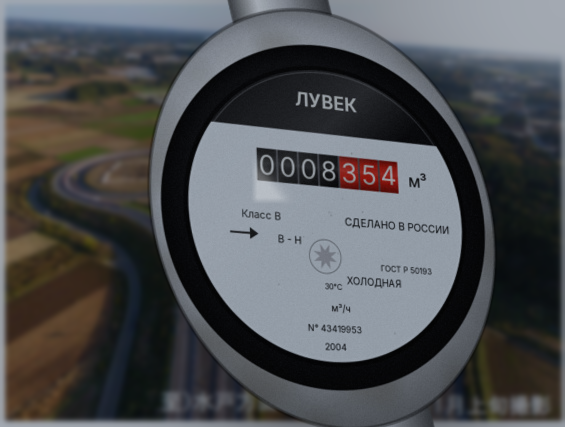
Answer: 8.354
